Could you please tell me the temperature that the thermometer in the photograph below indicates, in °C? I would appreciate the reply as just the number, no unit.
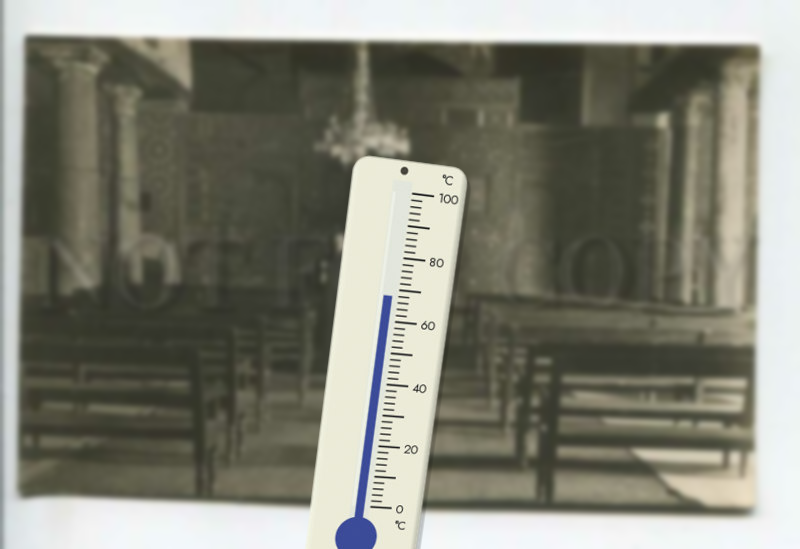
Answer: 68
